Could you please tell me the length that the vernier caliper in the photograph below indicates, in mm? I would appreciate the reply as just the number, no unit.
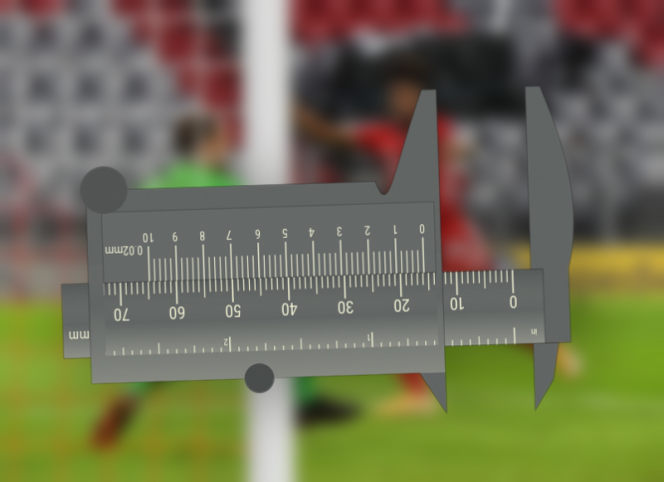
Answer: 15.8
